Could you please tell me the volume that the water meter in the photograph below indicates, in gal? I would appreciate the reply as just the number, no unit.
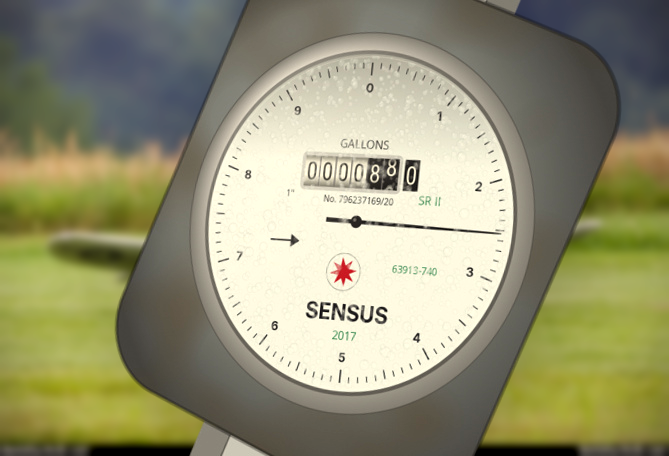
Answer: 882.5
